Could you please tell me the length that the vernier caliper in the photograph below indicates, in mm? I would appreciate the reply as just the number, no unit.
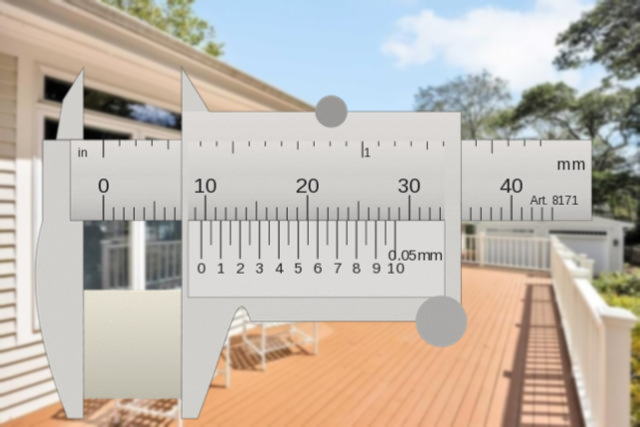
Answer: 9.6
